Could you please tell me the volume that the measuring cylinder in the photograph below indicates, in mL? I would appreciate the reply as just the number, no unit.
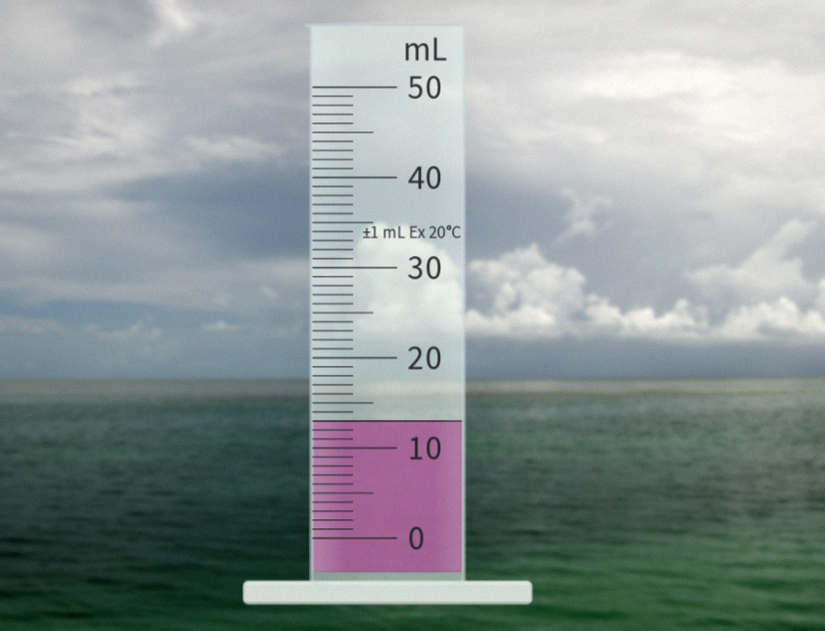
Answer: 13
